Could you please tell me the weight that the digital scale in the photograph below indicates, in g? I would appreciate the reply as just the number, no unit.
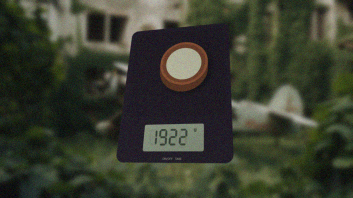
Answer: 1922
